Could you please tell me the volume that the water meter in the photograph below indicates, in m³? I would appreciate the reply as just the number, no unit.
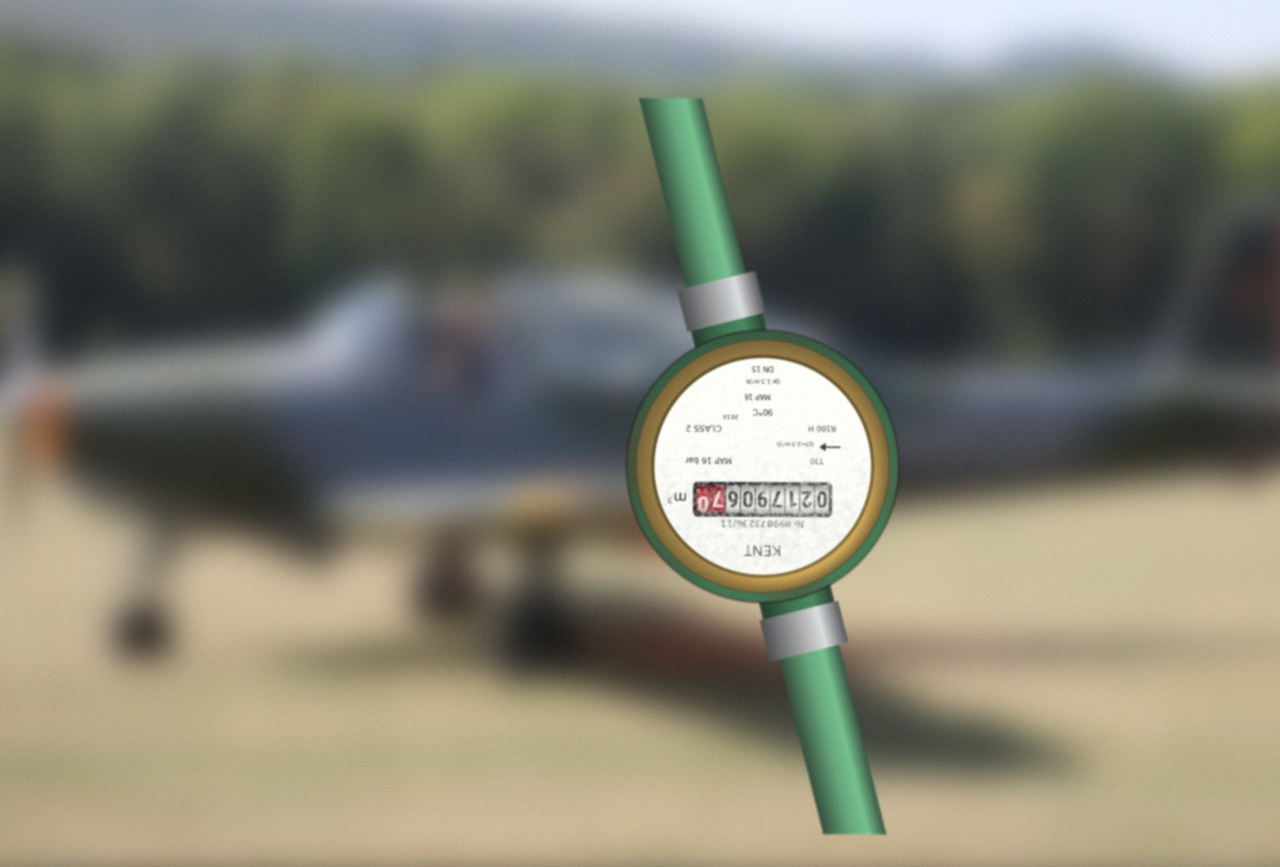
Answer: 217906.70
